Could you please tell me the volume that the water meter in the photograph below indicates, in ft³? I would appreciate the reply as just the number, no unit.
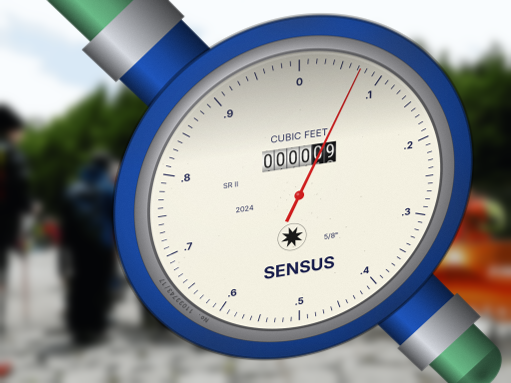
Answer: 9.07
